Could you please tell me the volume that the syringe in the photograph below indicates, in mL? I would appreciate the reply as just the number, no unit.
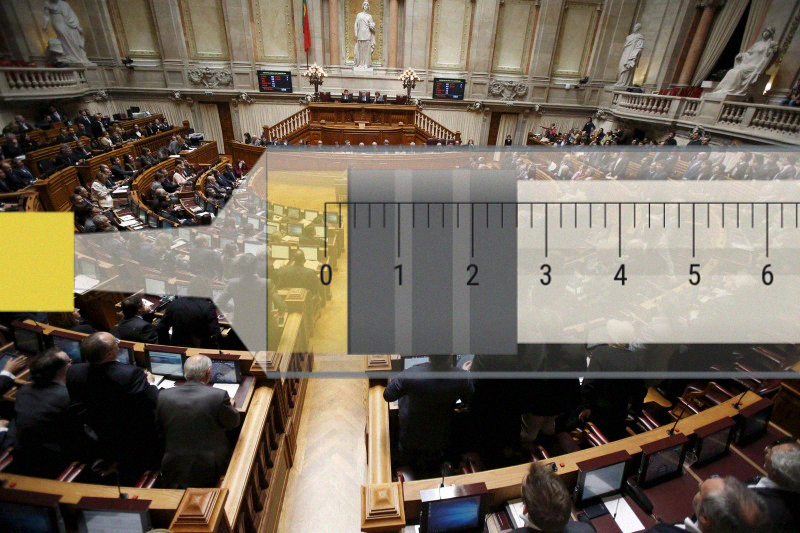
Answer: 0.3
